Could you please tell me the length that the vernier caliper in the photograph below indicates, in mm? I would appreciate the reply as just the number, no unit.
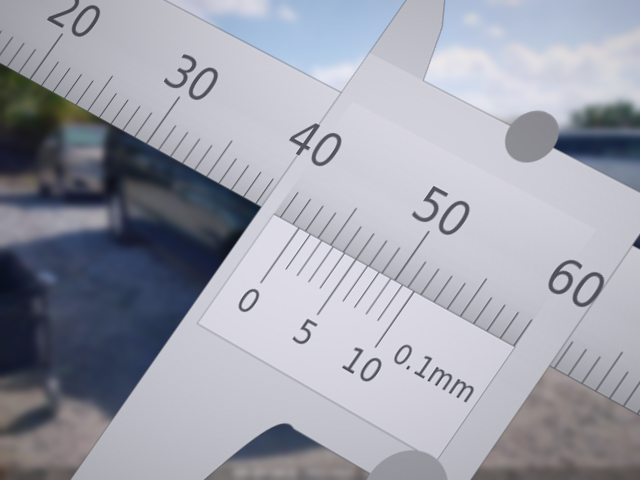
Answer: 42.5
